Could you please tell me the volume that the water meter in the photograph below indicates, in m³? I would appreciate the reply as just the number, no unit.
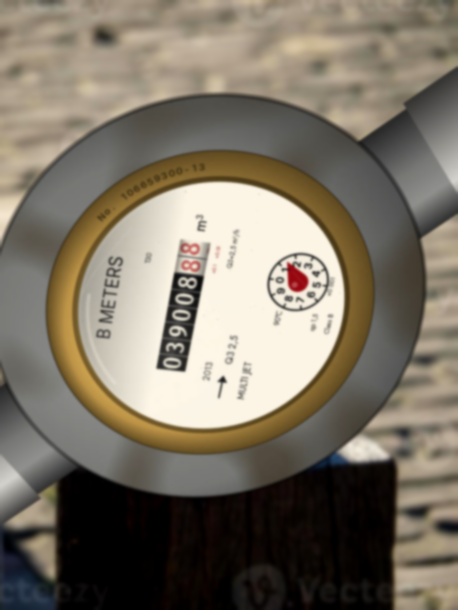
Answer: 39008.881
